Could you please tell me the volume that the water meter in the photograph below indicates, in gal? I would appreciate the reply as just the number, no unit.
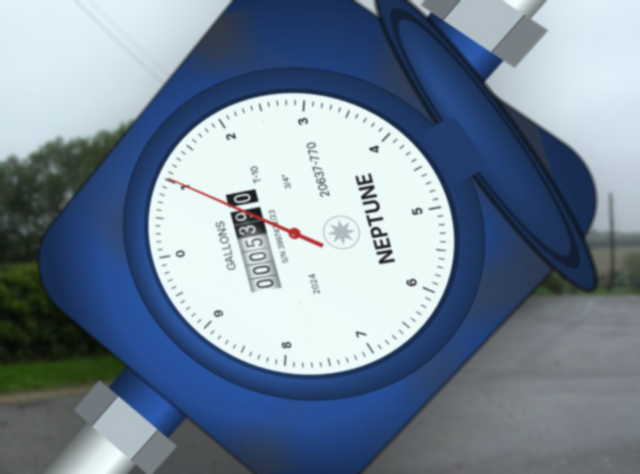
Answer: 5391.0
